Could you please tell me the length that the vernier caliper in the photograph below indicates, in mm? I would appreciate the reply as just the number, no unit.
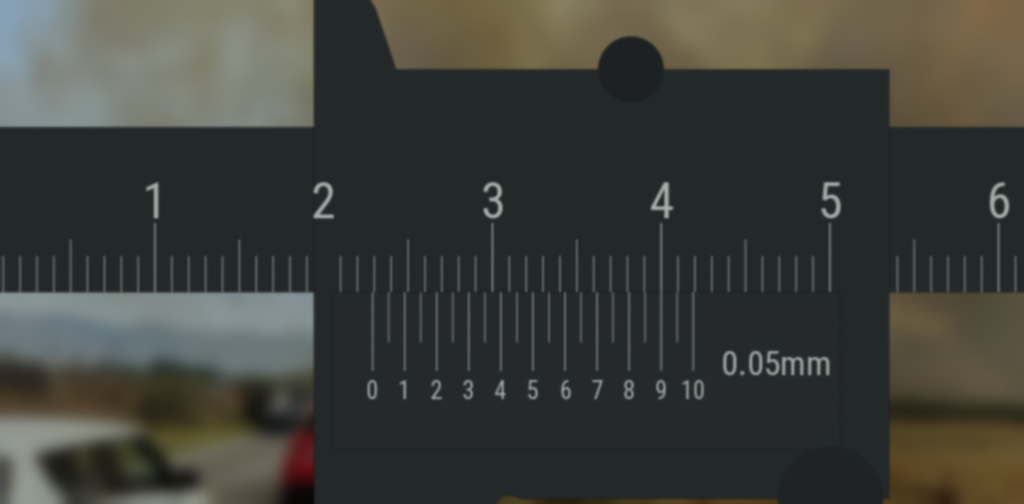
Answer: 22.9
